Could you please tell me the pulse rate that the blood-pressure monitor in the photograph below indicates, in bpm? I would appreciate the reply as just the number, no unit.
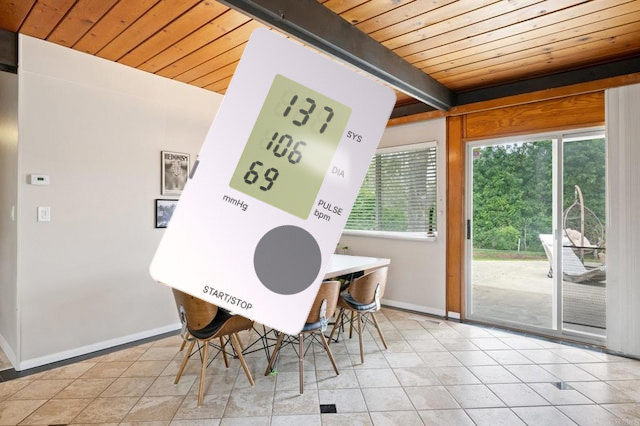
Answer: 69
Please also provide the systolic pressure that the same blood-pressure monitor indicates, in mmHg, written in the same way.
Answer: 137
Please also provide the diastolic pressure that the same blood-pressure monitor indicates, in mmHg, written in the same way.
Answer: 106
